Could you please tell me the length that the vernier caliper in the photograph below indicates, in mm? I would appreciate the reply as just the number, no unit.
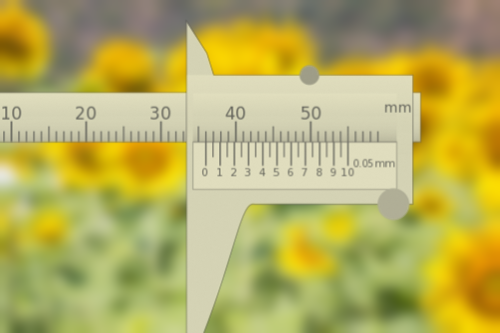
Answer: 36.0
